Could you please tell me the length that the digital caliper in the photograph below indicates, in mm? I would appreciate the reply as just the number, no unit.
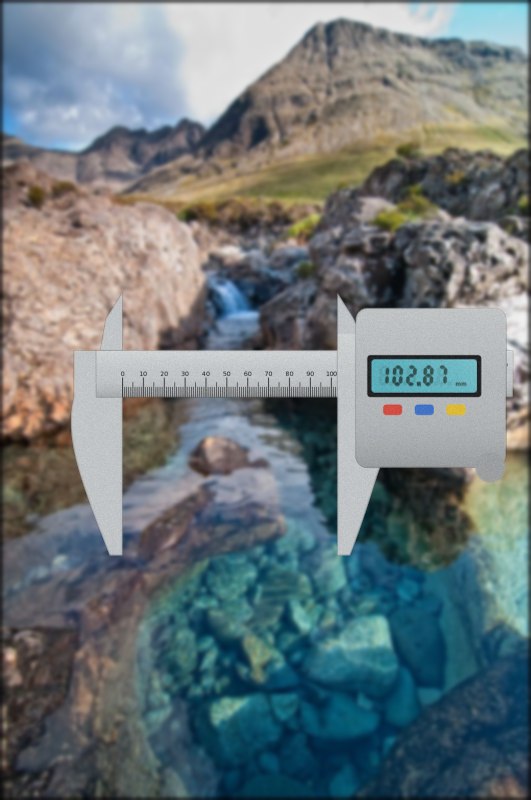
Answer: 102.87
